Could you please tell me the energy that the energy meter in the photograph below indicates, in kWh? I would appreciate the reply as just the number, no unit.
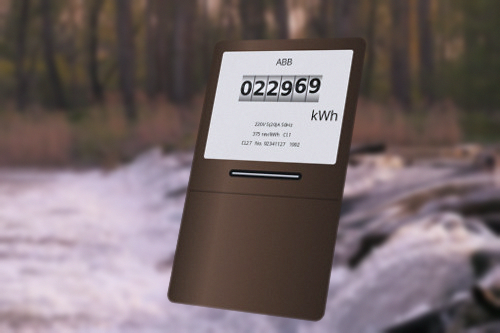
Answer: 22969
